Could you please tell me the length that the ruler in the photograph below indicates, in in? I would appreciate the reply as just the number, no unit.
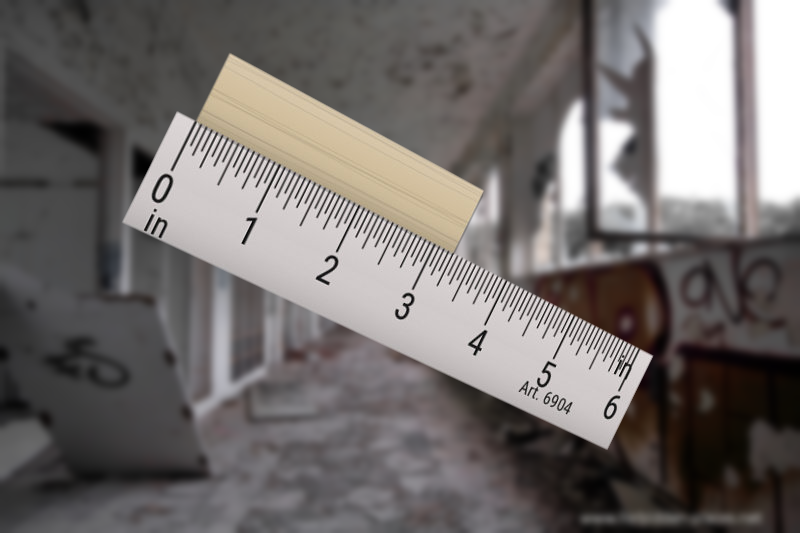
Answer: 3.25
